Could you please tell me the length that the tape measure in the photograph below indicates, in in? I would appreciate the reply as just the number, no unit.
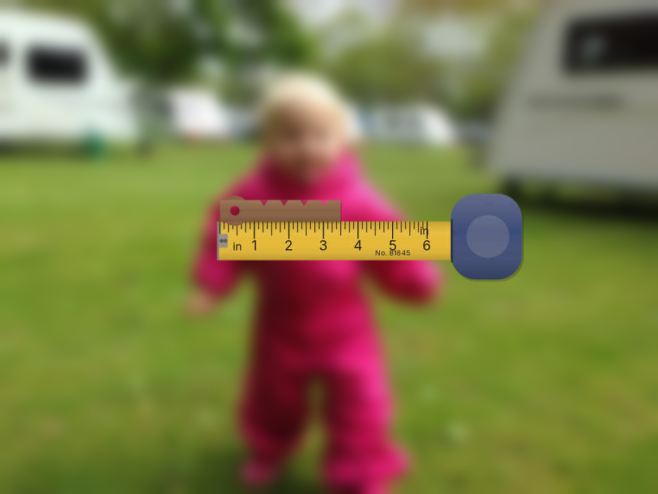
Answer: 3.5
